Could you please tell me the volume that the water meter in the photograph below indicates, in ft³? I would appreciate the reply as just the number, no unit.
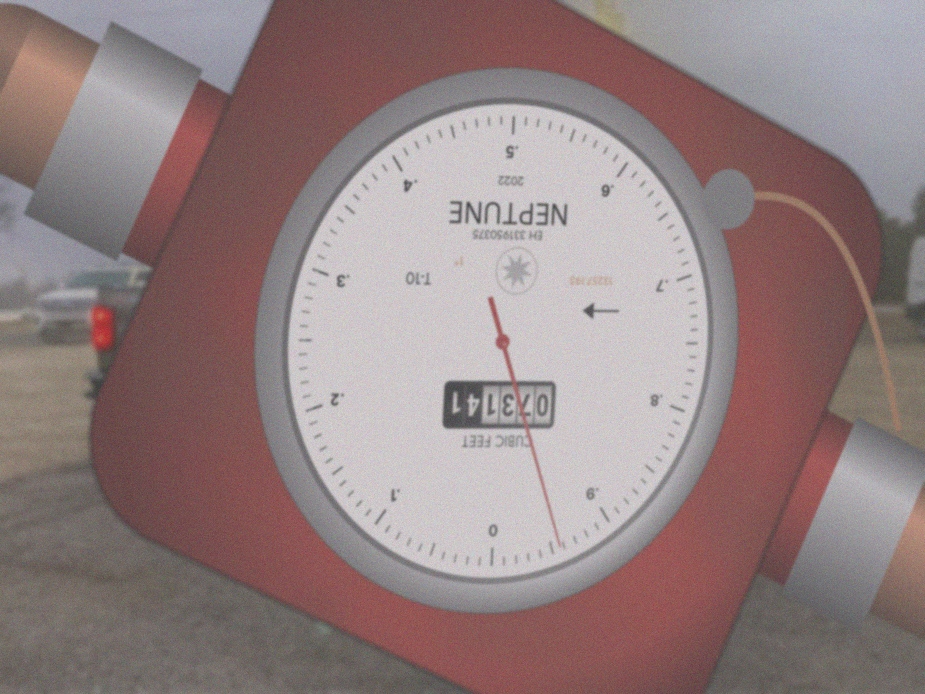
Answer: 73140.94
